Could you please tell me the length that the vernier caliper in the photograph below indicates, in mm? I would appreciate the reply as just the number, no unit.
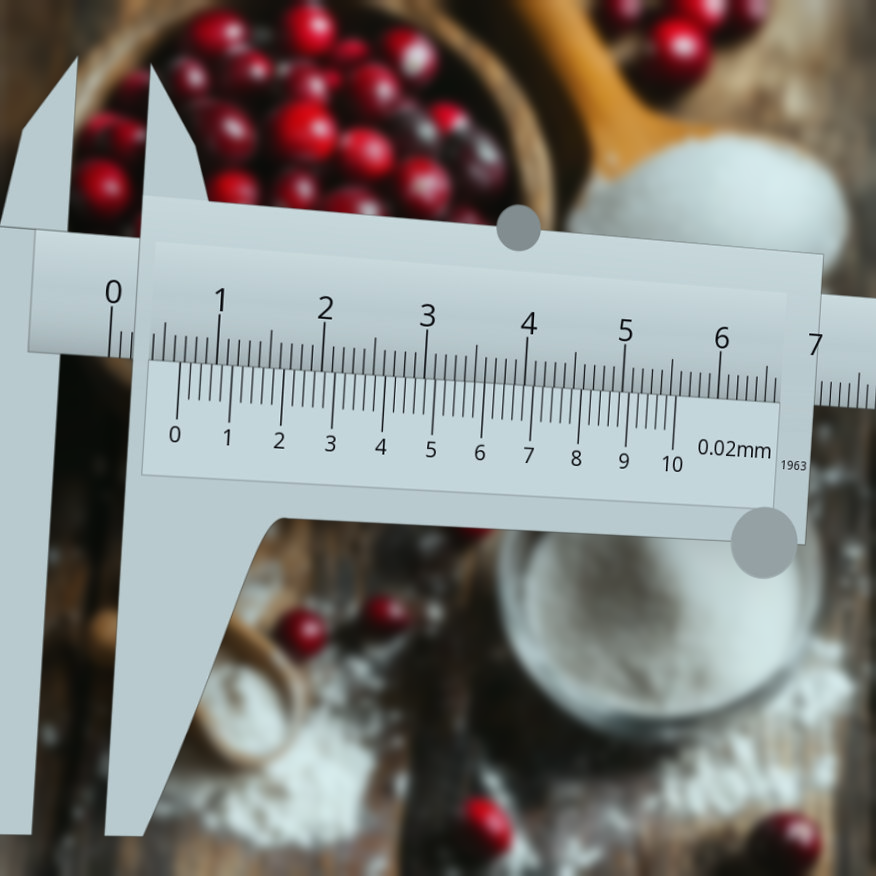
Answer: 6.6
